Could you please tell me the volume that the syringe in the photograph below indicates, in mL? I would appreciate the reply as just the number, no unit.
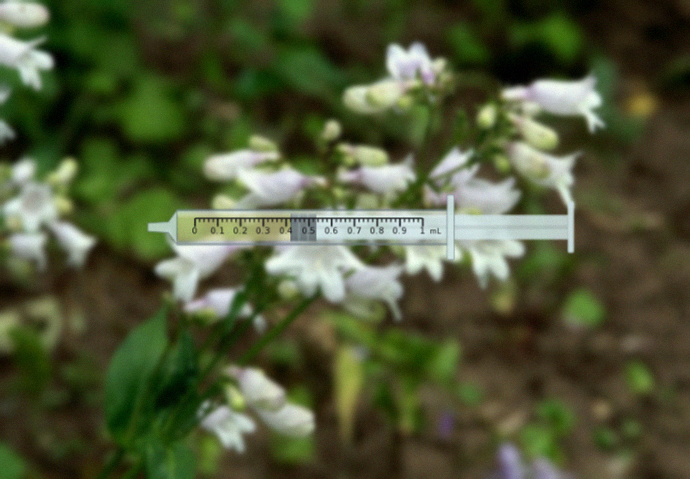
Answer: 0.42
